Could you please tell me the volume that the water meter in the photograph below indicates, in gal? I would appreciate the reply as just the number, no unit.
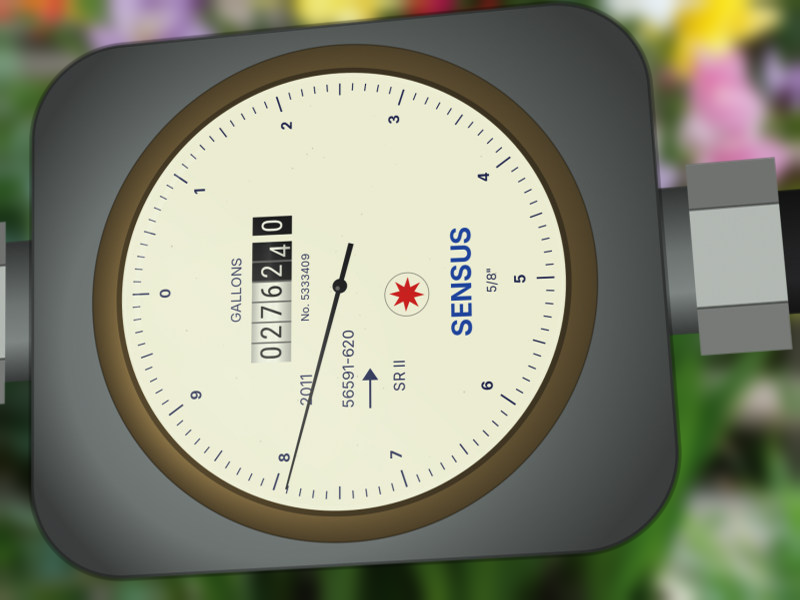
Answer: 276237.9
